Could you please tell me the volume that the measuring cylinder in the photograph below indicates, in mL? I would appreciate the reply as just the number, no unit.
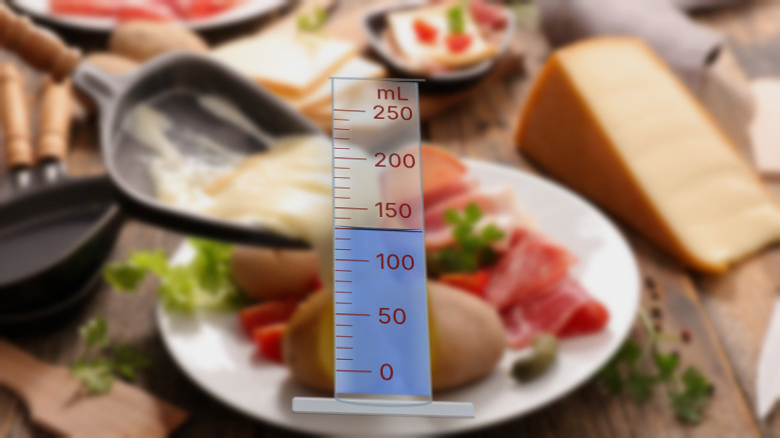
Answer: 130
